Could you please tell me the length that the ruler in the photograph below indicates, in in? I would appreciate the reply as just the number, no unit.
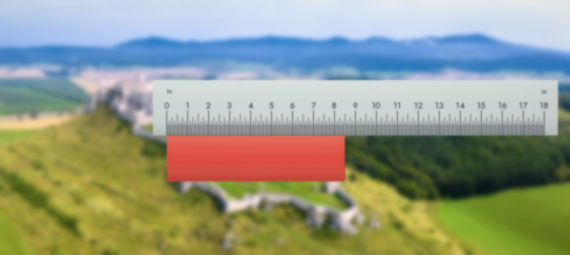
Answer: 8.5
